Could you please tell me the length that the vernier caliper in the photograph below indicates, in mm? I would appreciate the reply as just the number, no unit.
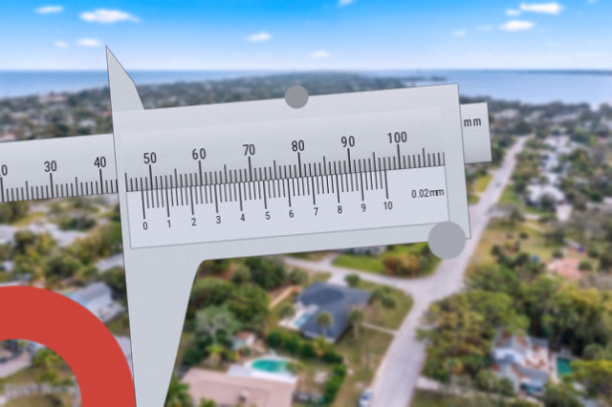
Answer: 48.0
